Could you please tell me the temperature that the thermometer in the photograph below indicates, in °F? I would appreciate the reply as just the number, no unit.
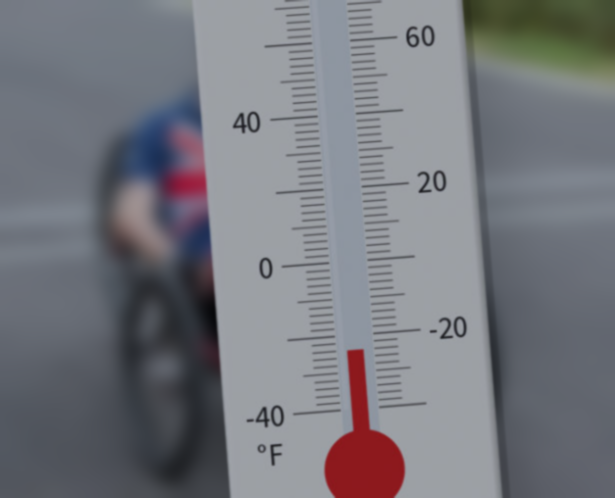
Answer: -24
